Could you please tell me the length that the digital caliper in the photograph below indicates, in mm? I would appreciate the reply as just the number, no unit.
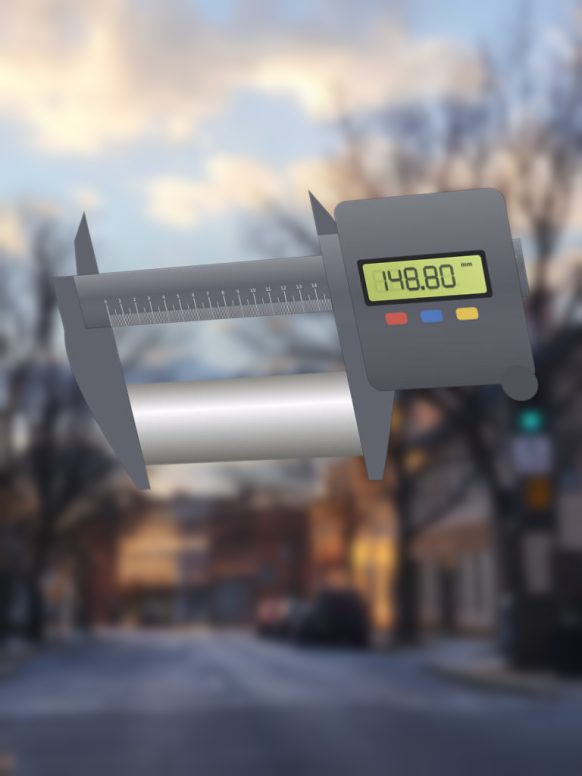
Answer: 148.80
